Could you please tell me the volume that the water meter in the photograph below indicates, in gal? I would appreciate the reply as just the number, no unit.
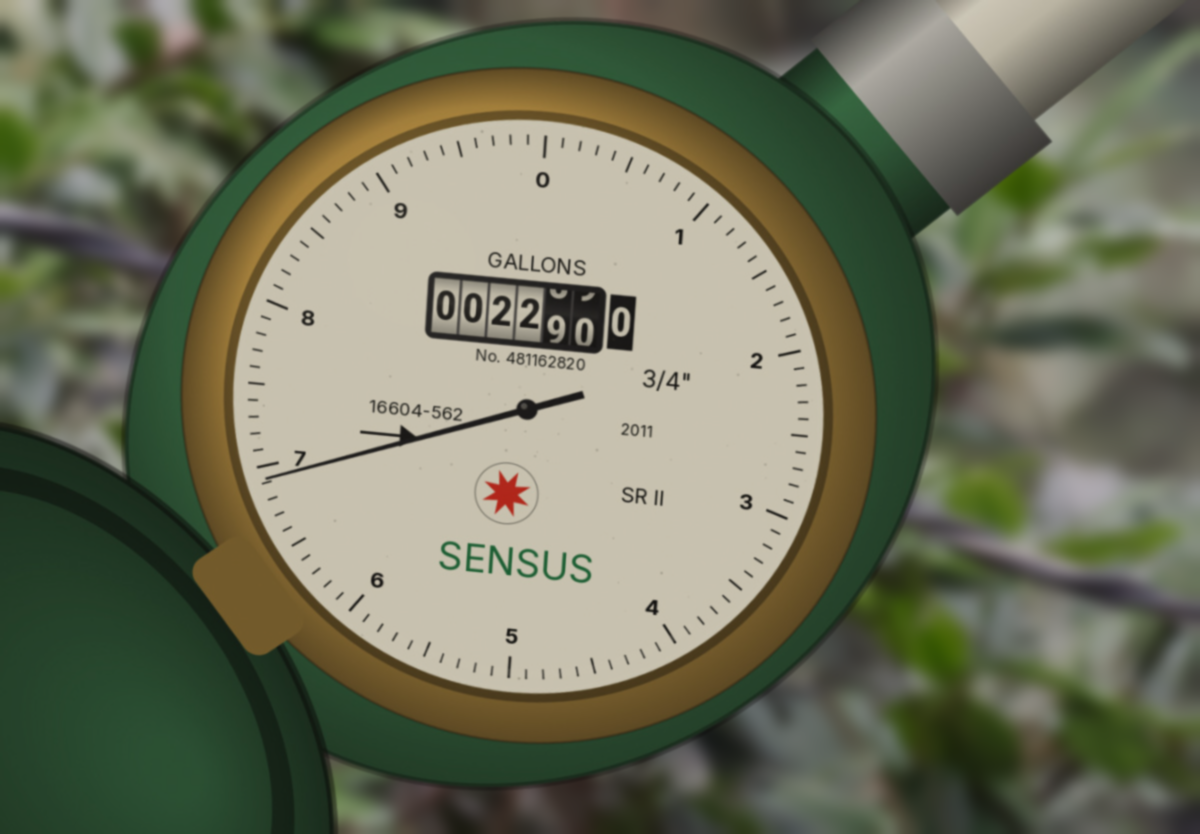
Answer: 22896.9
